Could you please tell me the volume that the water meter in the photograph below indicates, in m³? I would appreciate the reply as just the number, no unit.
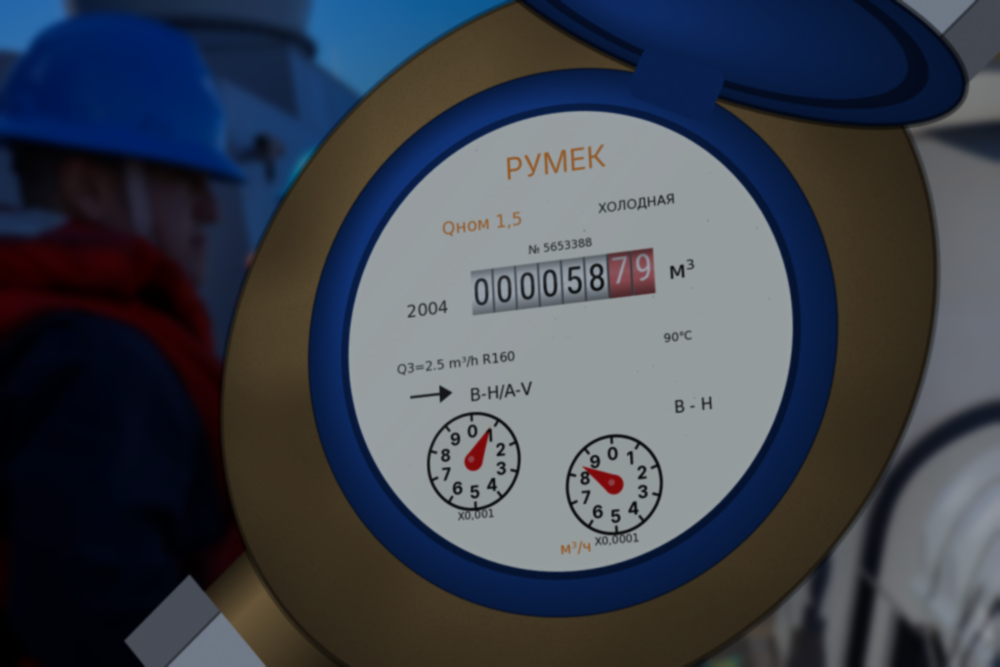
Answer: 58.7908
